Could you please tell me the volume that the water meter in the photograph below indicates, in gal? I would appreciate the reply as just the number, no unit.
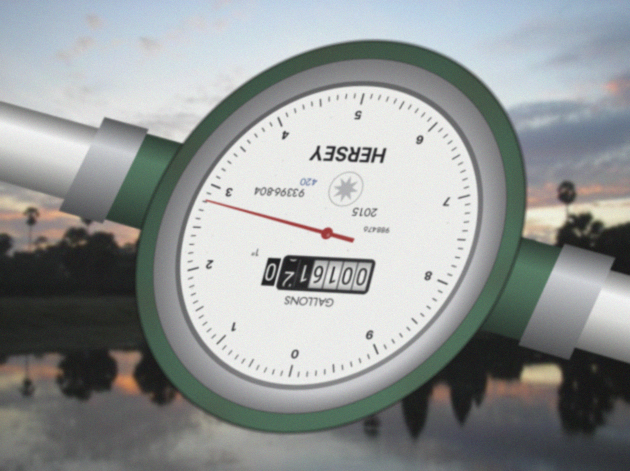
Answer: 16122.8
